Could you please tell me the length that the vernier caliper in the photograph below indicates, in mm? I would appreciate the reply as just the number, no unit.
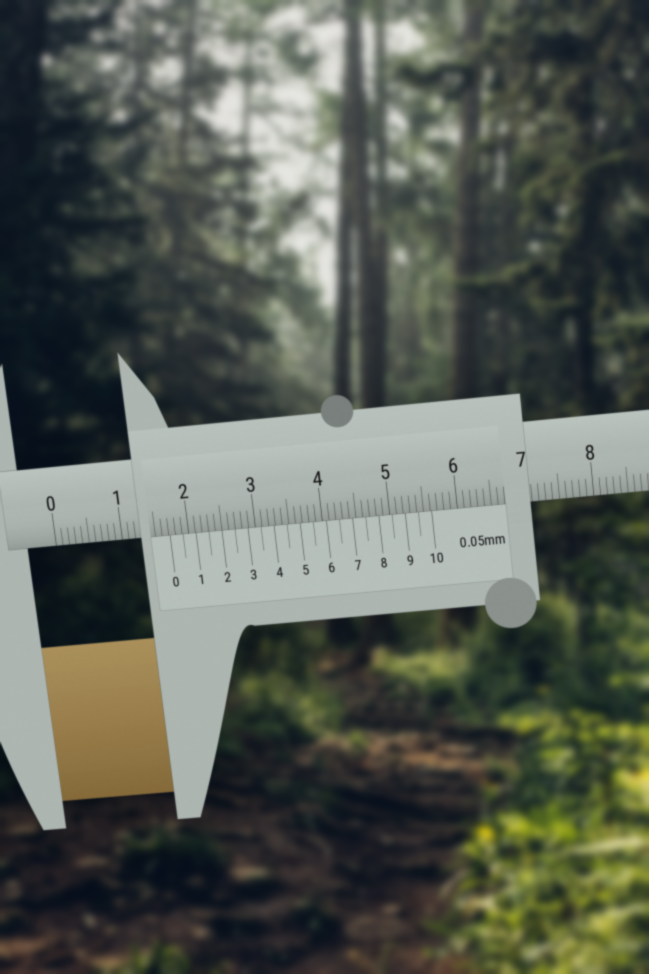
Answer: 17.2
